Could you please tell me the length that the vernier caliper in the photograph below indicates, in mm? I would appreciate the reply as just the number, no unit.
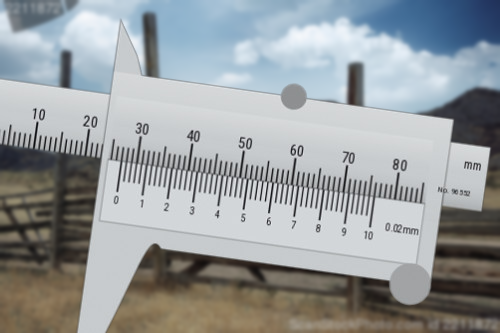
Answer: 27.0
